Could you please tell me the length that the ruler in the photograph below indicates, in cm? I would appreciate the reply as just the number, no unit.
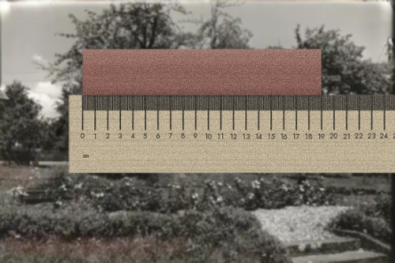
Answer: 19
